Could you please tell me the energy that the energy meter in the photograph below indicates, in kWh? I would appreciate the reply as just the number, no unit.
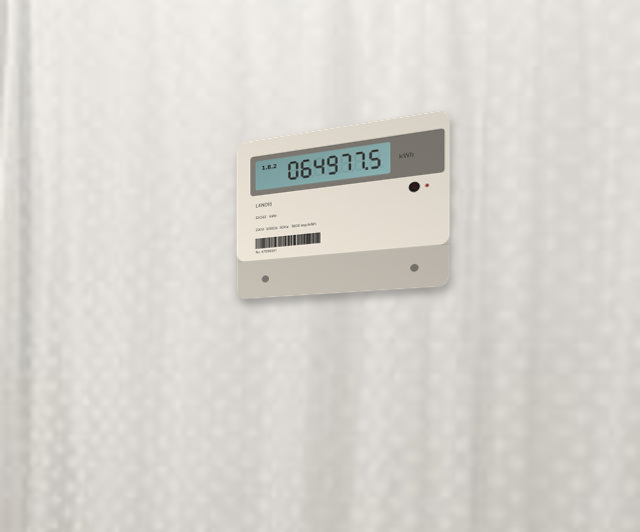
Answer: 64977.5
